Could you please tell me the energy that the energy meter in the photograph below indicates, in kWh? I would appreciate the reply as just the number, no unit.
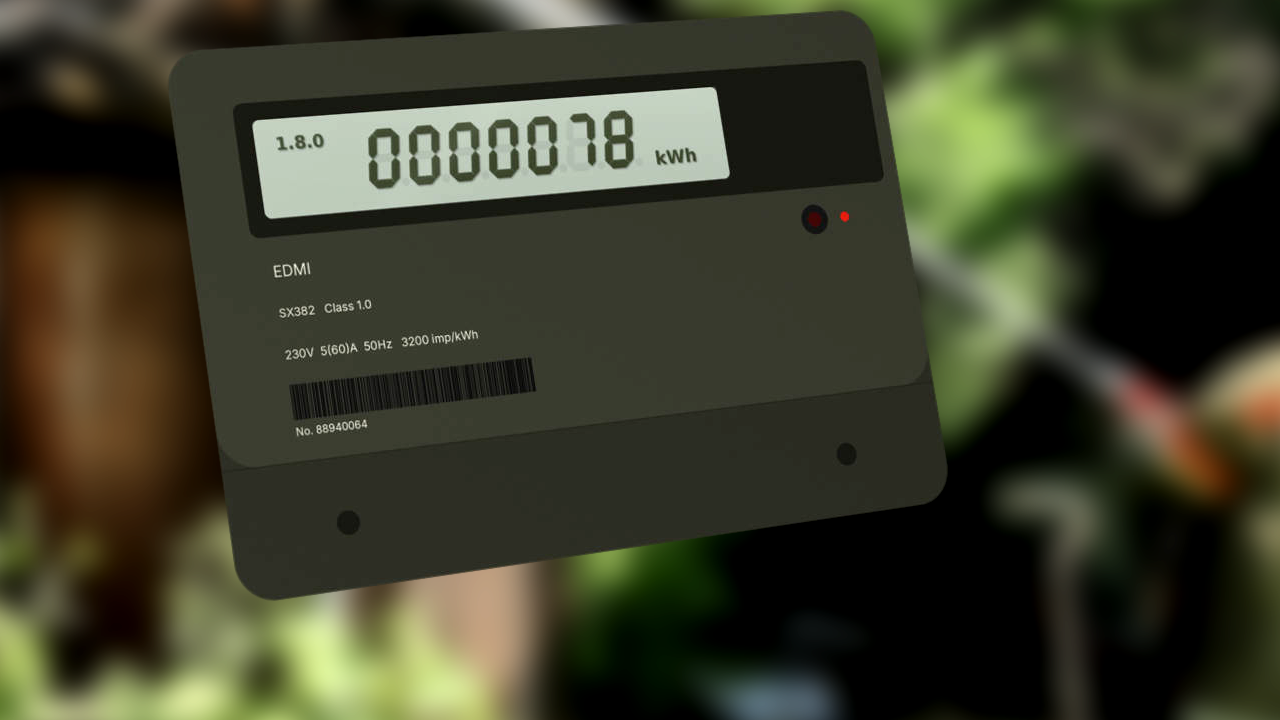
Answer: 78
